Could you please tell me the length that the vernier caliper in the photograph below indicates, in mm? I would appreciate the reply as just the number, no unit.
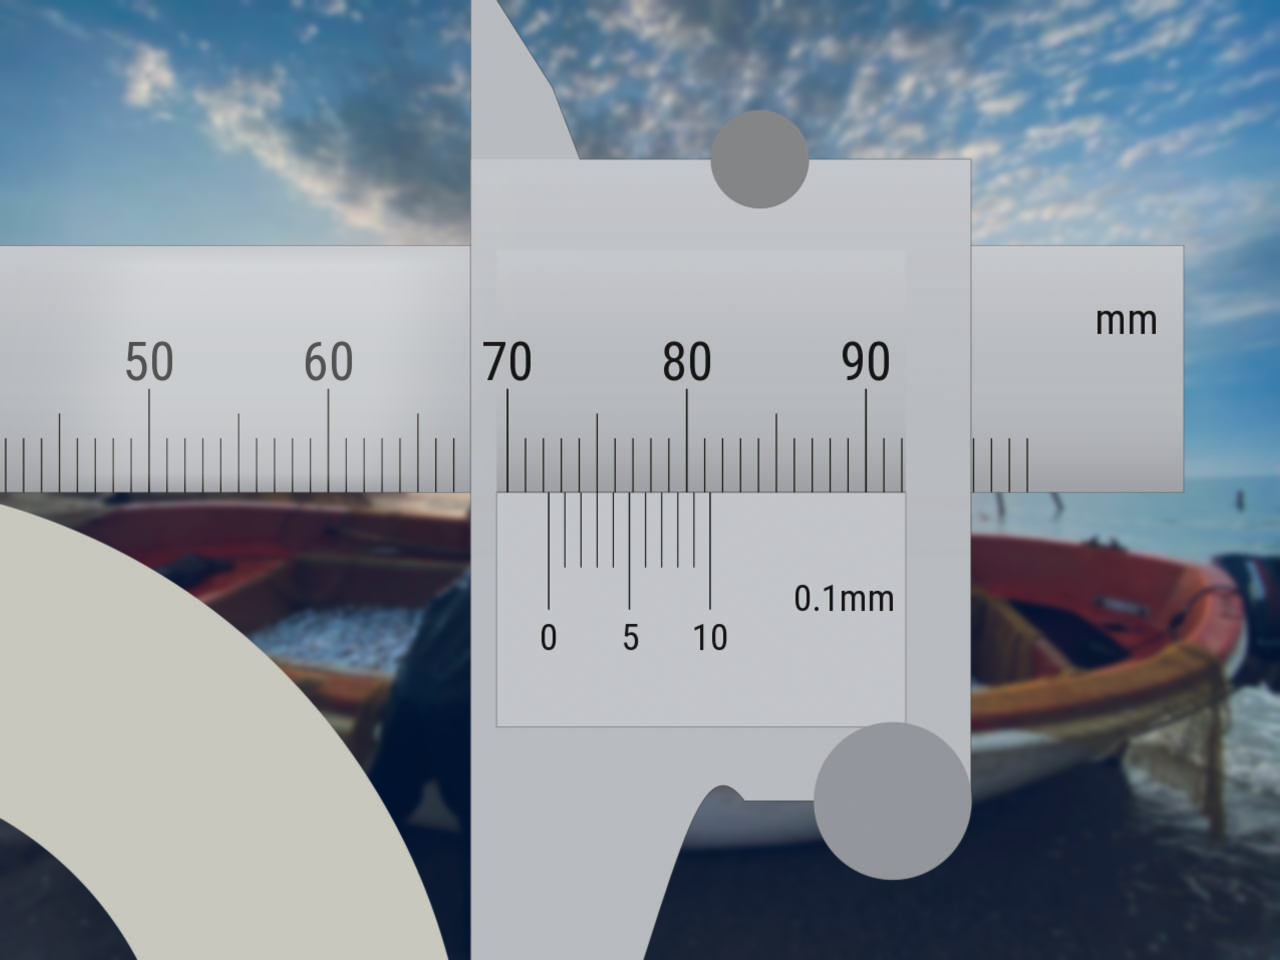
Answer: 72.3
